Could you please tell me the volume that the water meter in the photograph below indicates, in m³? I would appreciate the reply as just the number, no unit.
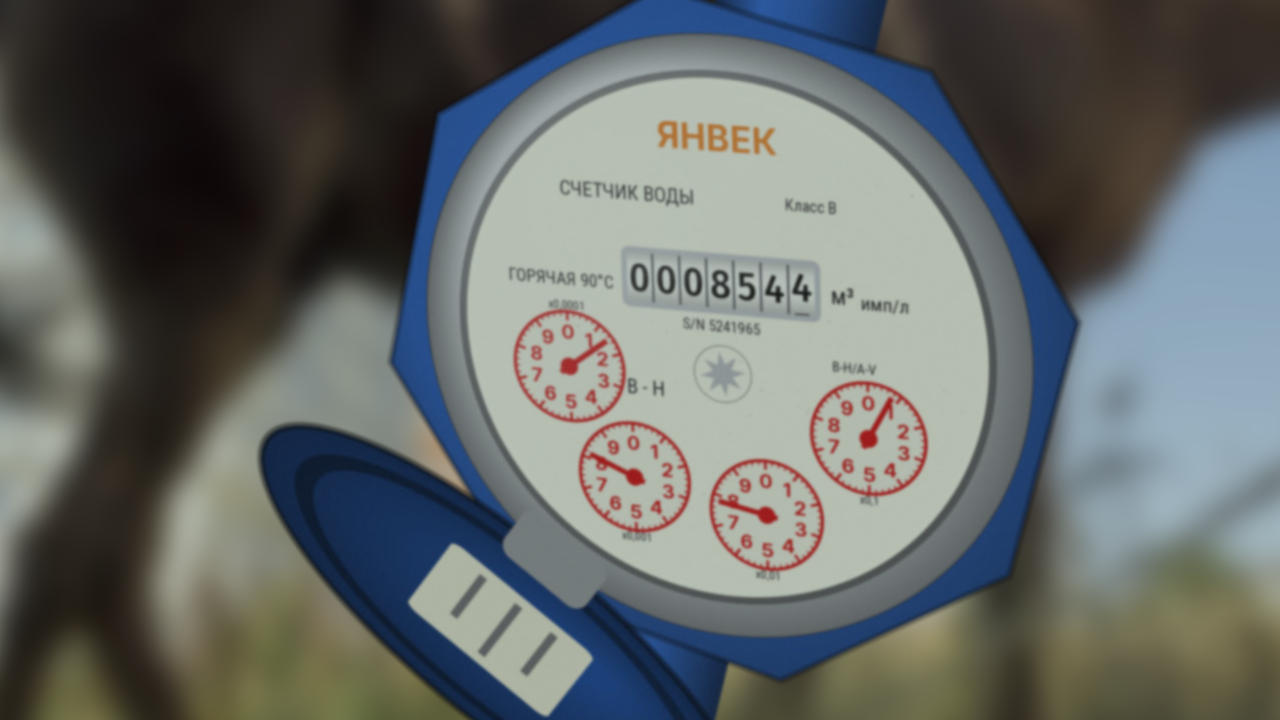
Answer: 8544.0781
